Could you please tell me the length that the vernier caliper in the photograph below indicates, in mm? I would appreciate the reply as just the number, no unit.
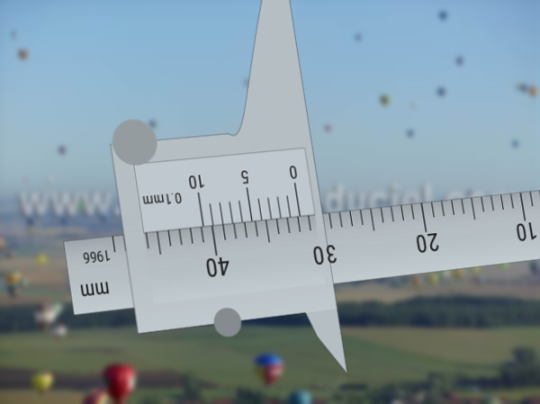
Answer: 31.8
